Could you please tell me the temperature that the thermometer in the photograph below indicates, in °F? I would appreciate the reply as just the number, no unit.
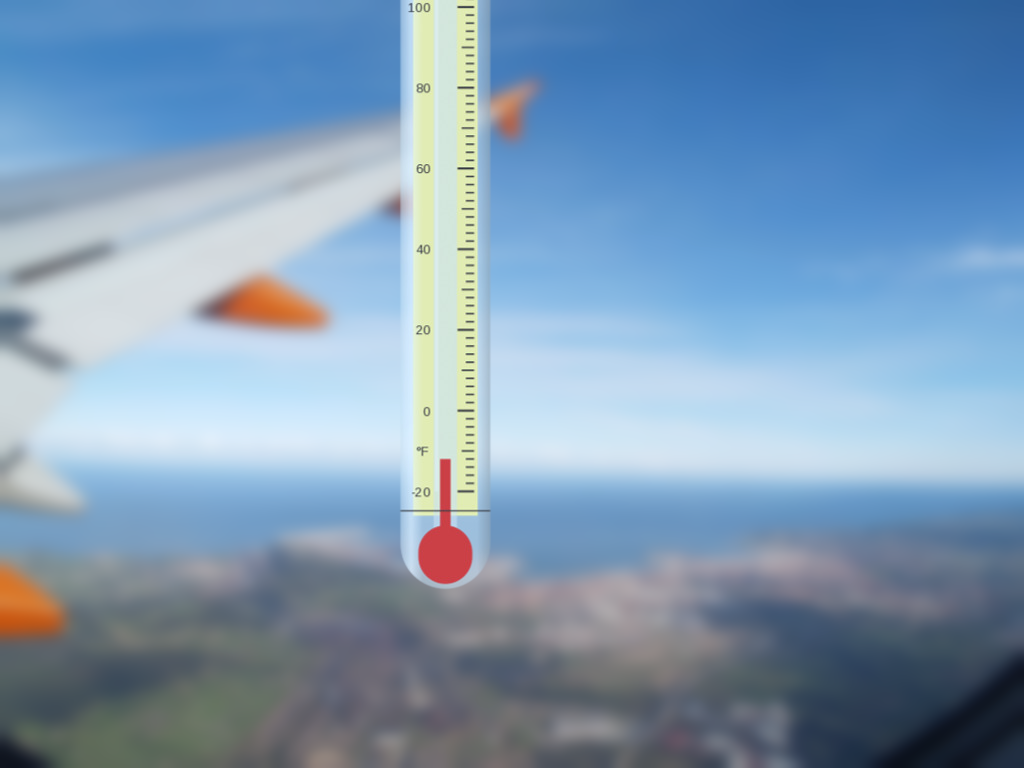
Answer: -12
